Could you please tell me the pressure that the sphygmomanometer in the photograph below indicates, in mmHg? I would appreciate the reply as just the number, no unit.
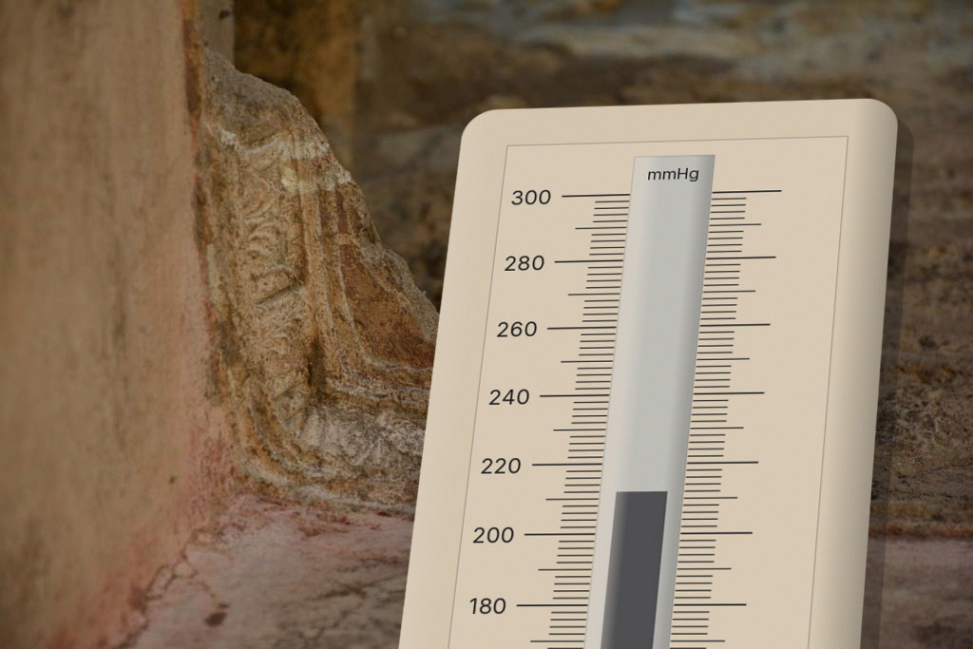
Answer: 212
